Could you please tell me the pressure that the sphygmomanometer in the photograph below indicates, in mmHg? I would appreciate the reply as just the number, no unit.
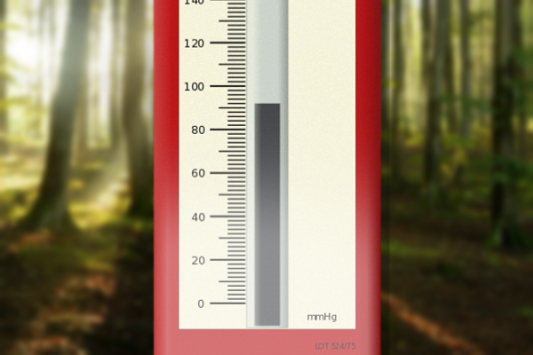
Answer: 92
